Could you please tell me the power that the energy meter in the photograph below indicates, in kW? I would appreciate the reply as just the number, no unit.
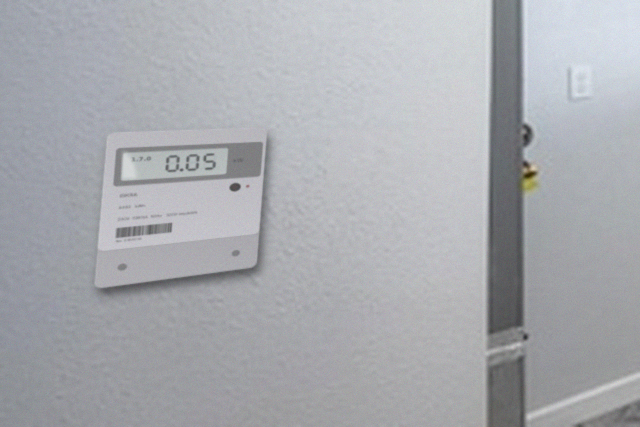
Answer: 0.05
